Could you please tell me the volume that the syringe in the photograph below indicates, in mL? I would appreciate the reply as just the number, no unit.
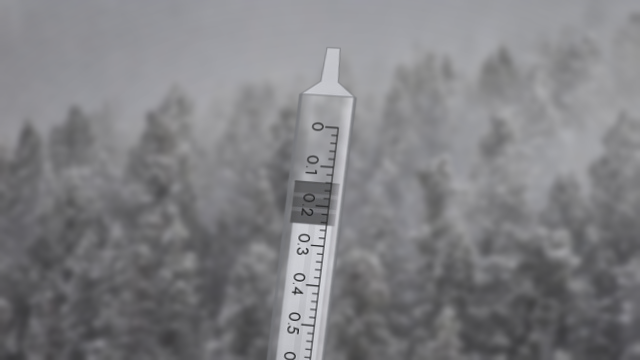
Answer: 0.14
